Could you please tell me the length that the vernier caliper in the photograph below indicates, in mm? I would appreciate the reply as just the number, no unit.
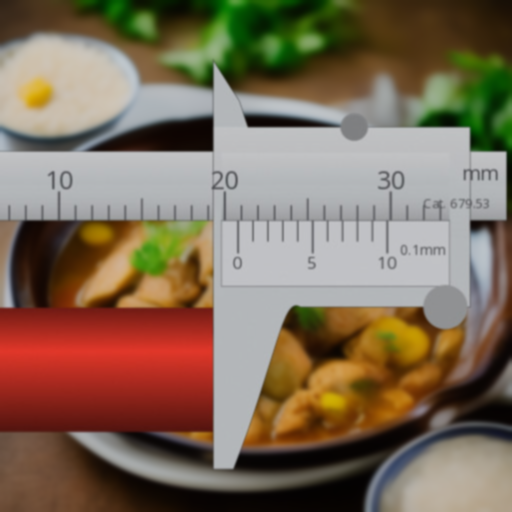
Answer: 20.8
